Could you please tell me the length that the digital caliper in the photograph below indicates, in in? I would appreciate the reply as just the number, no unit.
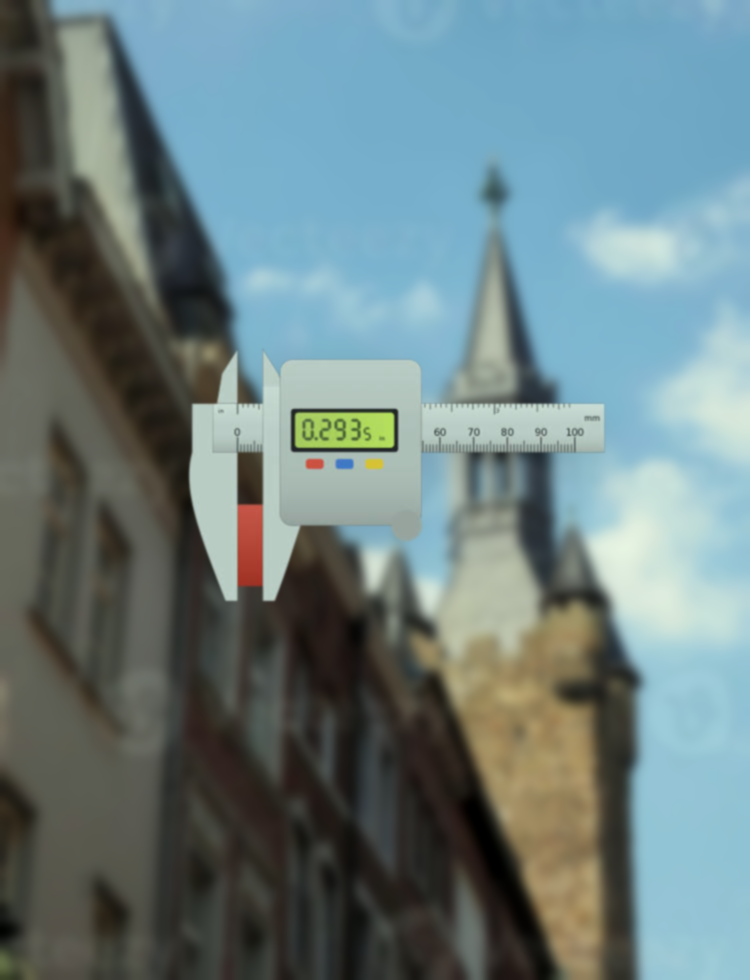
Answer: 0.2935
